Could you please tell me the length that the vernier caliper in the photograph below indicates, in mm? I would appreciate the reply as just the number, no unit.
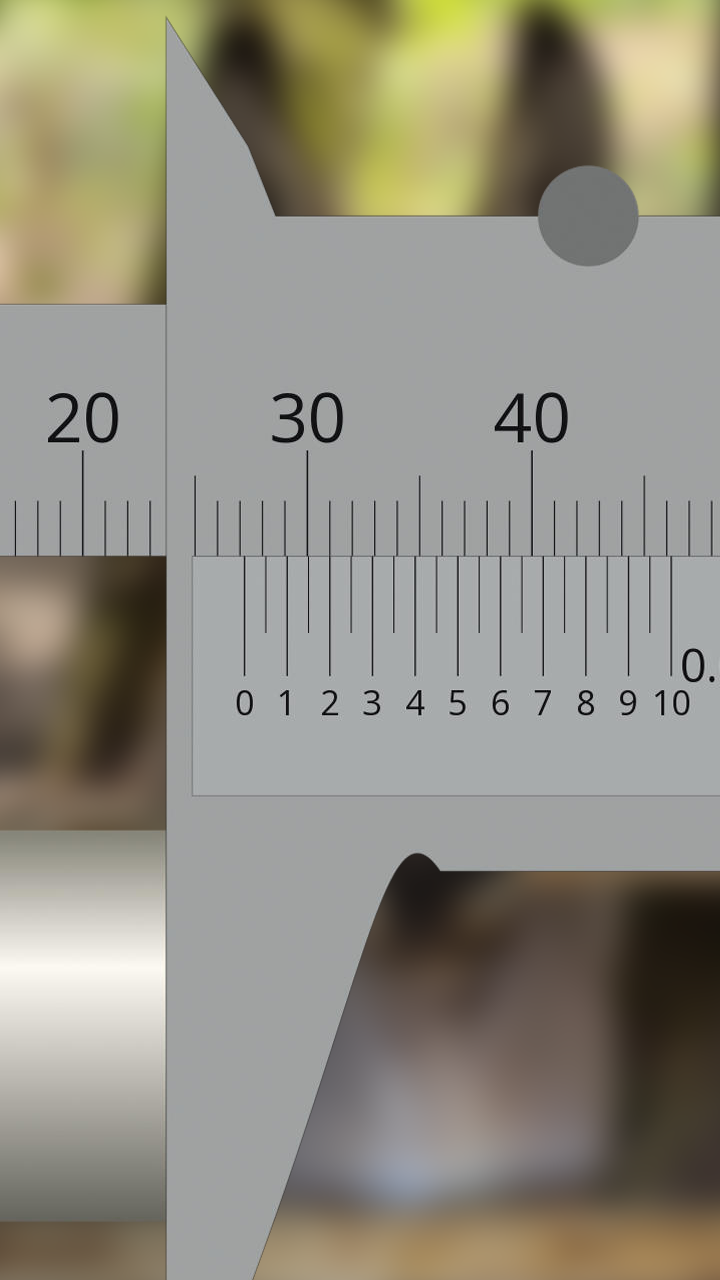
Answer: 27.20
